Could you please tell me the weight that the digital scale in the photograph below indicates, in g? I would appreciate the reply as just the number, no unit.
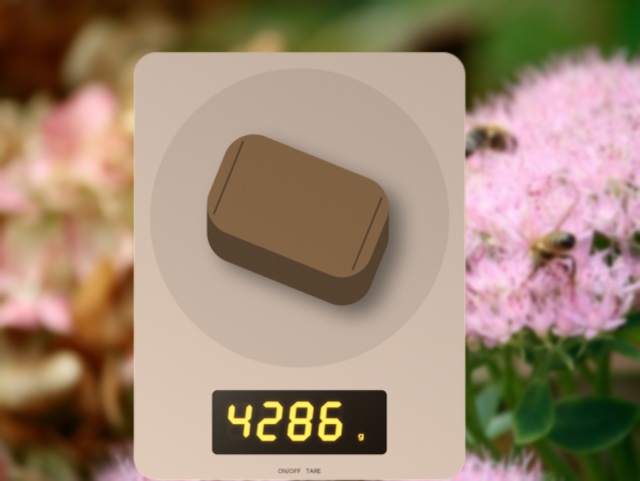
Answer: 4286
